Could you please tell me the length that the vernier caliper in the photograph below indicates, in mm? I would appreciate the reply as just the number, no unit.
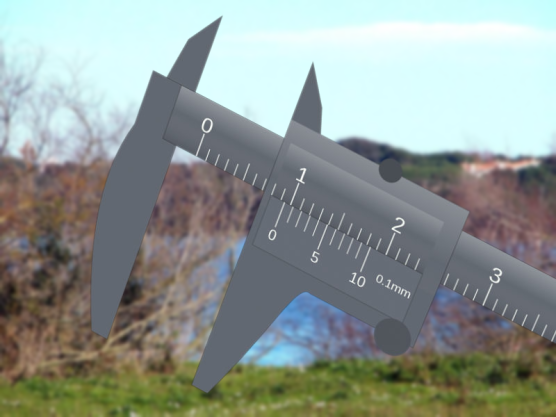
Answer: 9.4
